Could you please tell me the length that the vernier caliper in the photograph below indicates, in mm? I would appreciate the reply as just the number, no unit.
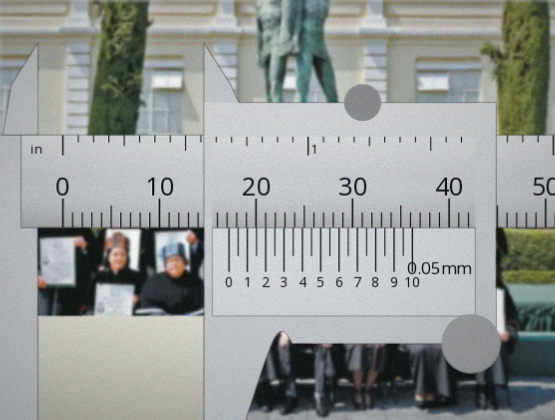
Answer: 17.2
